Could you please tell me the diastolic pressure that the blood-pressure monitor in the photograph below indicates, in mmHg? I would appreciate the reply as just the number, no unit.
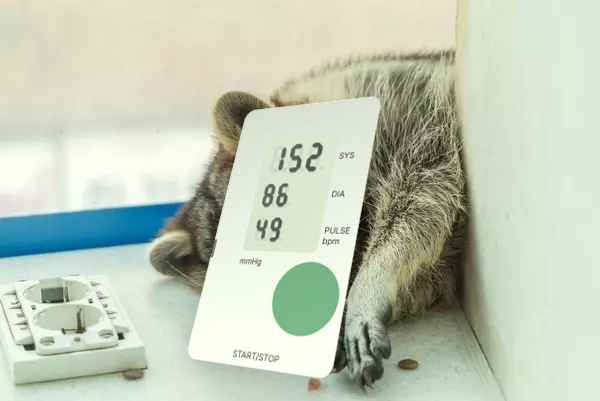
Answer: 86
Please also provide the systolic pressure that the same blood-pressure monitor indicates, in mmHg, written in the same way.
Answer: 152
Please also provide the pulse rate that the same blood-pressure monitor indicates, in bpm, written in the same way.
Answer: 49
